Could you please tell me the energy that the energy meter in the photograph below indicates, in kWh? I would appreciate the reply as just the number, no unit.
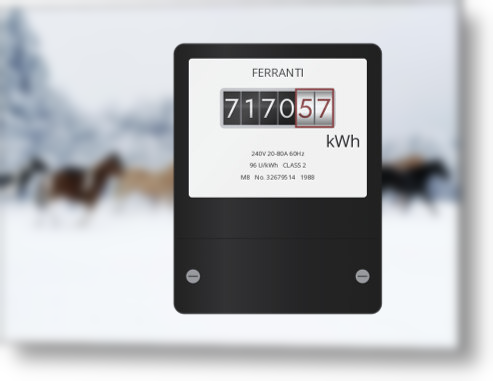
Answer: 7170.57
